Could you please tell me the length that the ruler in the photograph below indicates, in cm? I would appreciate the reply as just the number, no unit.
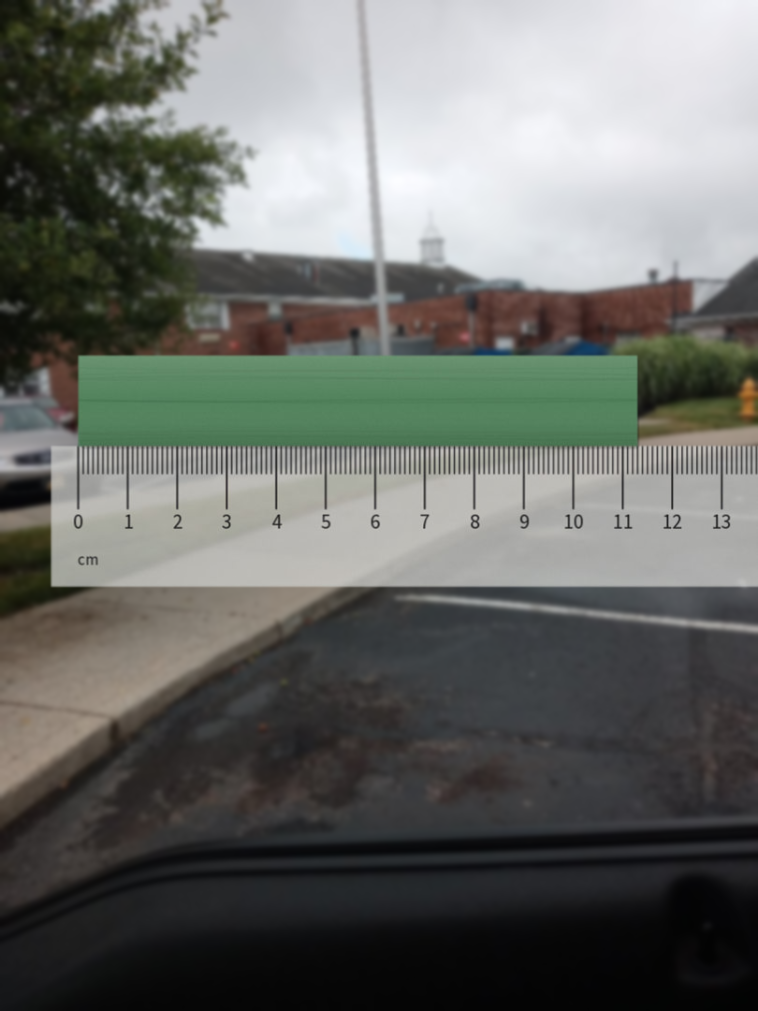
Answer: 11.3
